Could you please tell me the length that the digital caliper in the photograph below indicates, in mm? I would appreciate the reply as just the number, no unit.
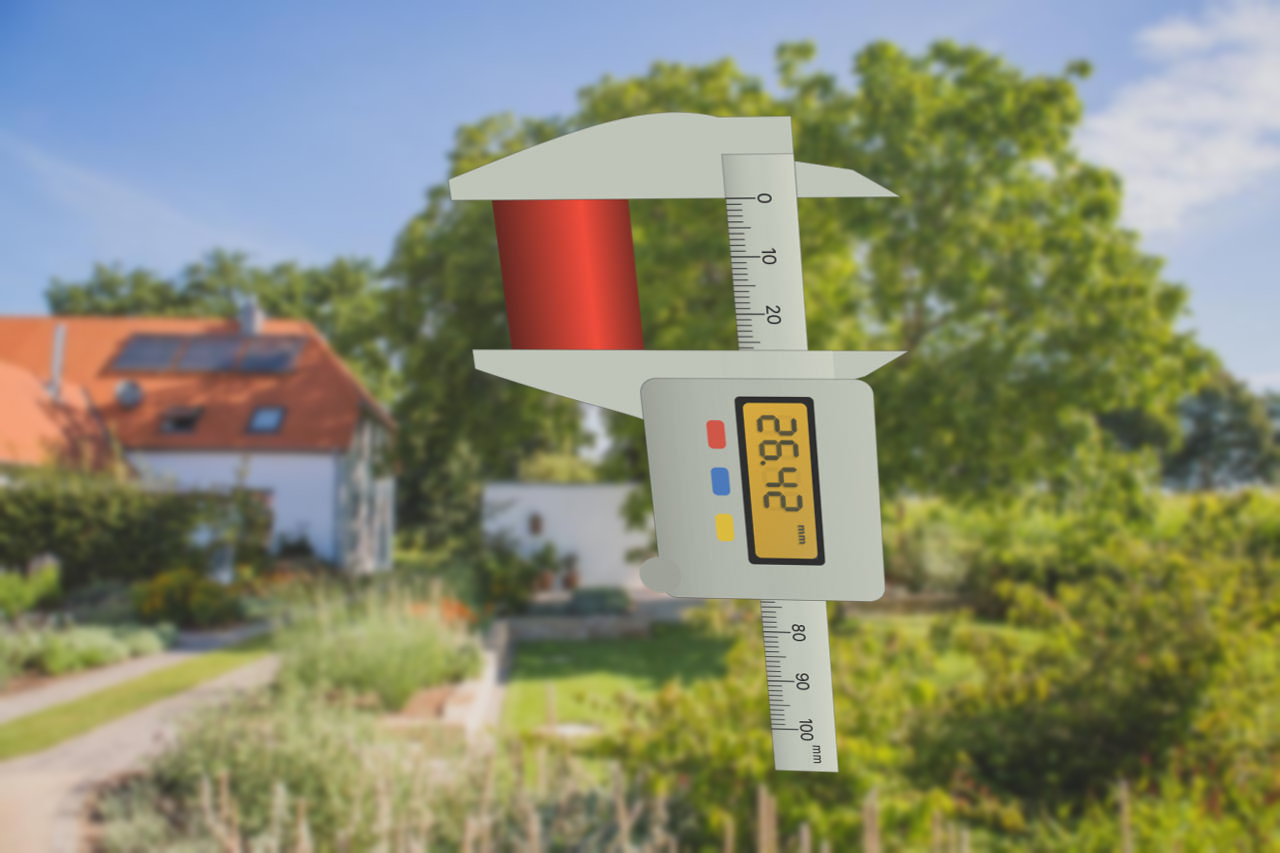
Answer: 26.42
